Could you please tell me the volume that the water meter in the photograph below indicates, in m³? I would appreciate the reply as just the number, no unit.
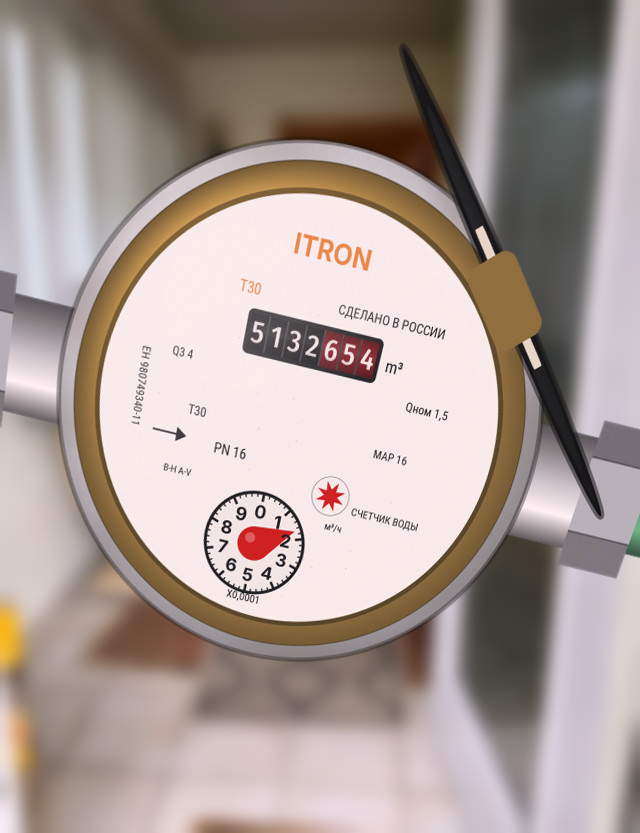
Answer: 5132.6541
